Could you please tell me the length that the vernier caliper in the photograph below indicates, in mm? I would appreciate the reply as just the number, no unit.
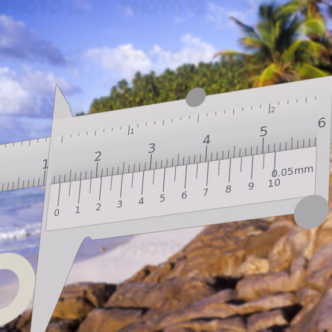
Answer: 13.2
